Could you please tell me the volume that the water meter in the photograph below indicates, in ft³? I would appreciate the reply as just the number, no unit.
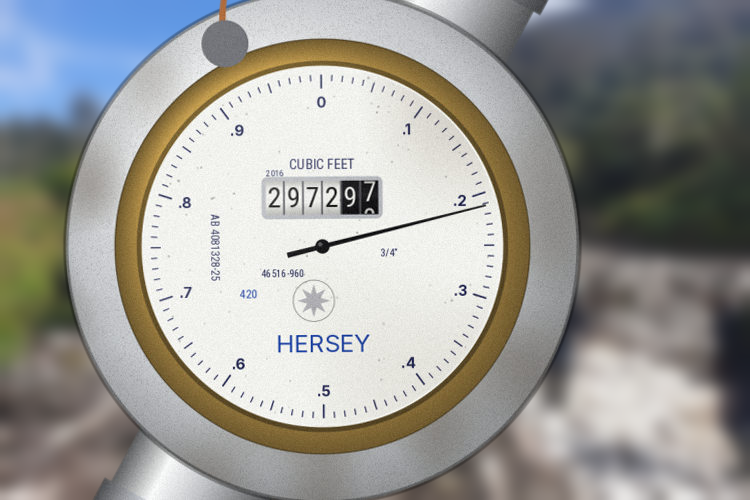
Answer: 297297.21
